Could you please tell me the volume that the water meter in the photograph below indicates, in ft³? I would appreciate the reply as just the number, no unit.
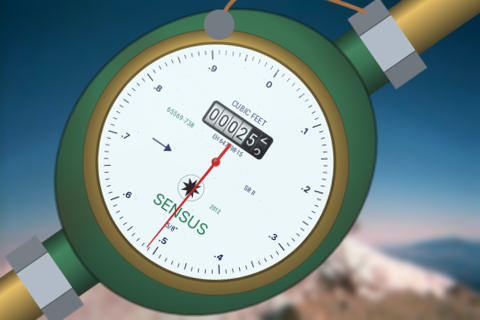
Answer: 252.51
